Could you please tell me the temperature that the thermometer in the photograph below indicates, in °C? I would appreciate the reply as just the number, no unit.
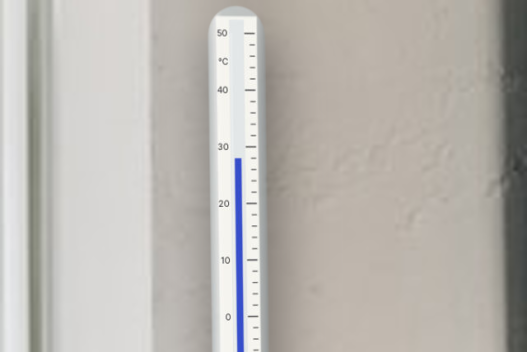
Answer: 28
